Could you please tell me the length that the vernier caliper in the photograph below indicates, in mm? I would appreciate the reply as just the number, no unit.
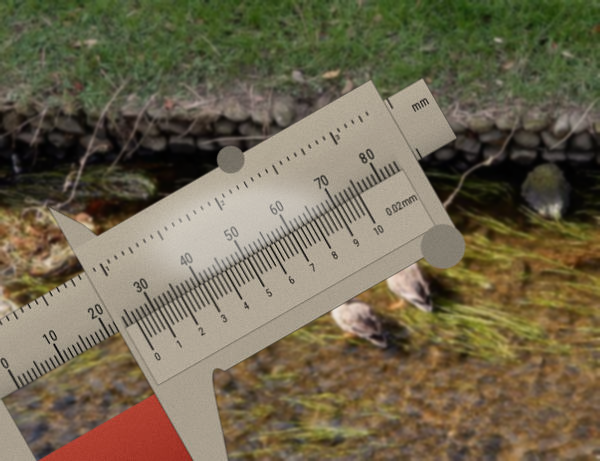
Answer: 26.0
